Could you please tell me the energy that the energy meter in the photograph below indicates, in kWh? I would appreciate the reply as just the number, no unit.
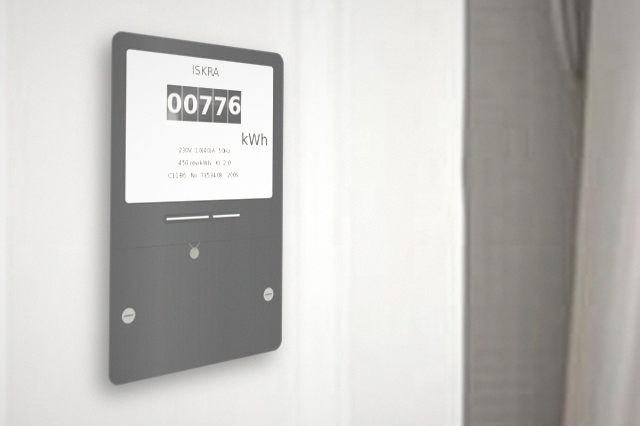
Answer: 776
